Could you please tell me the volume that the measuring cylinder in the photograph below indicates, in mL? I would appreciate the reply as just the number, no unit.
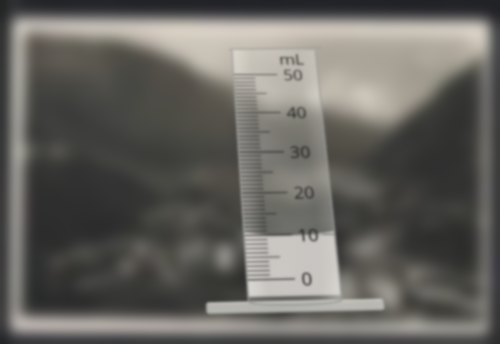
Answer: 10
